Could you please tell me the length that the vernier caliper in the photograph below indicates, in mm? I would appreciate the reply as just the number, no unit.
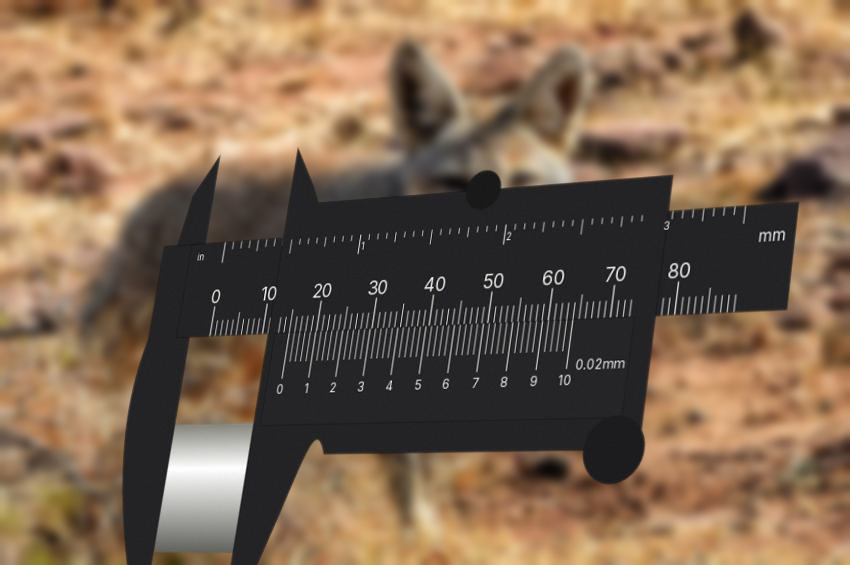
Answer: 15.0
